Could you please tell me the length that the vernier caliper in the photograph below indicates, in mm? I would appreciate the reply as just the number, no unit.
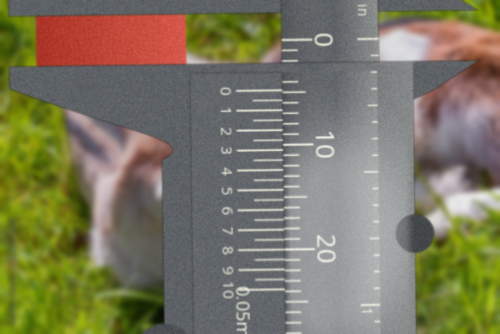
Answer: 4.8
